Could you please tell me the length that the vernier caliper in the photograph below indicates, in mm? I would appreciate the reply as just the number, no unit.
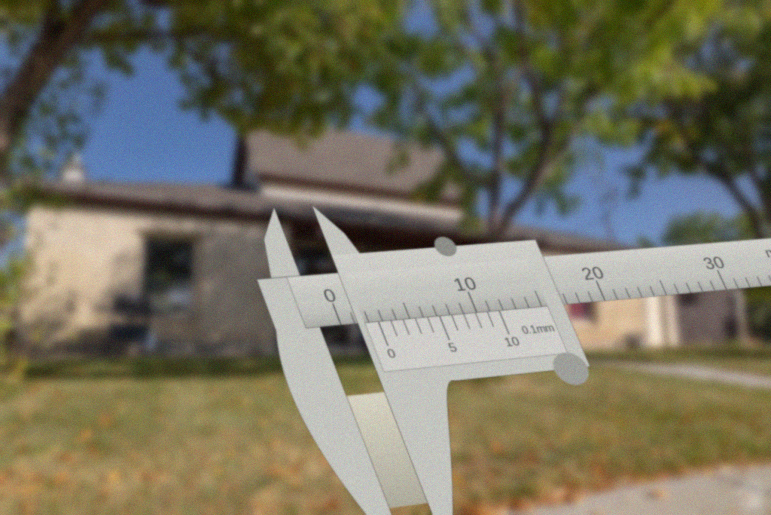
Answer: 2.7
